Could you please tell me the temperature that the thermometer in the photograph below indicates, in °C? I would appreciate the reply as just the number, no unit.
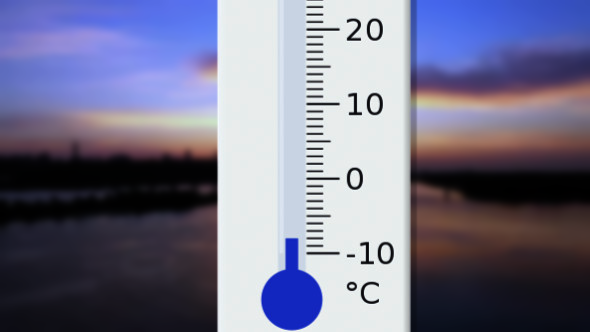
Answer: -8
